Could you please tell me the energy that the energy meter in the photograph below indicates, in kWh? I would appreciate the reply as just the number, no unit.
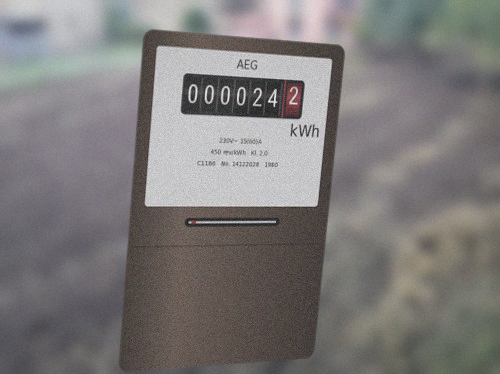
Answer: 24.2
